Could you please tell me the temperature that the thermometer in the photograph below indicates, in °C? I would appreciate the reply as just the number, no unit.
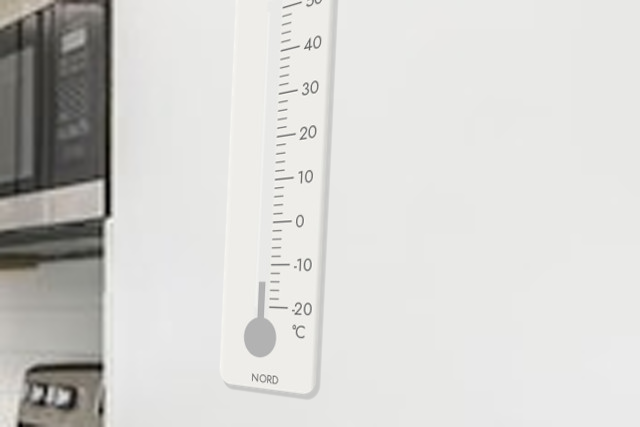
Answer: -14
